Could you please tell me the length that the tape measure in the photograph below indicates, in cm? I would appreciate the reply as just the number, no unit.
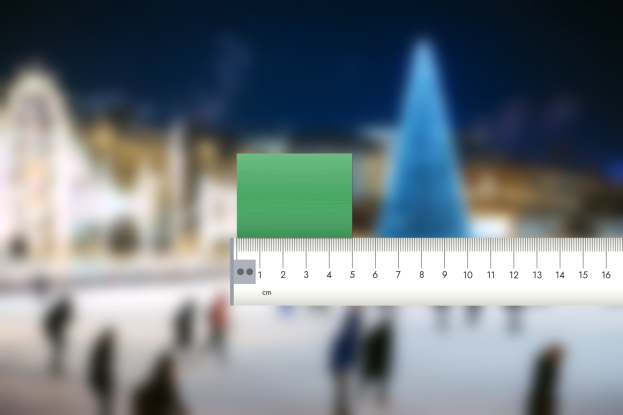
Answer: 5
